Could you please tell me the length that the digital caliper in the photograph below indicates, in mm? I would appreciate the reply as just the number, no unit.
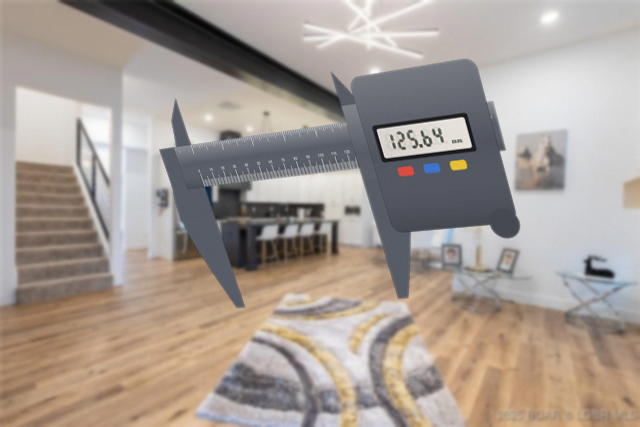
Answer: 125.64
